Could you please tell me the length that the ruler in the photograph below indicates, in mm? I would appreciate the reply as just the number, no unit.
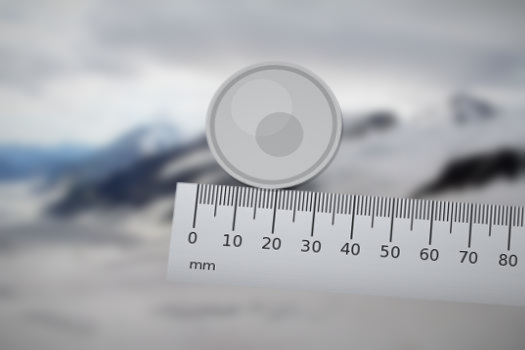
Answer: 35
